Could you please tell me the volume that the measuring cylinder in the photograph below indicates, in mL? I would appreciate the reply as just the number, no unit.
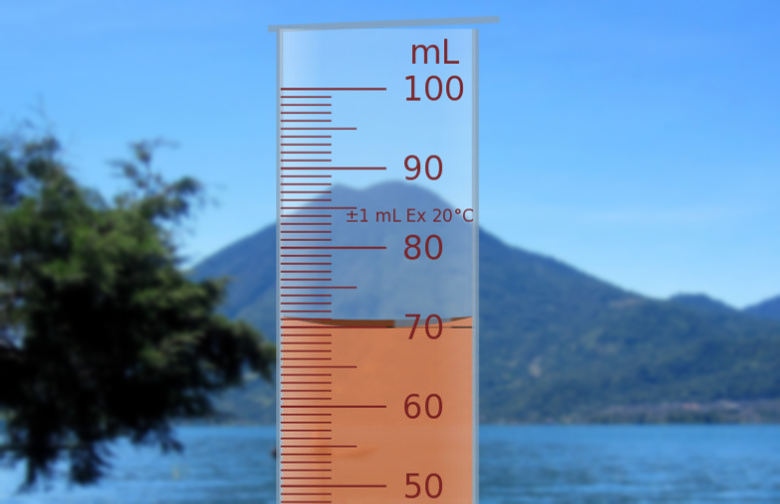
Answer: 70
